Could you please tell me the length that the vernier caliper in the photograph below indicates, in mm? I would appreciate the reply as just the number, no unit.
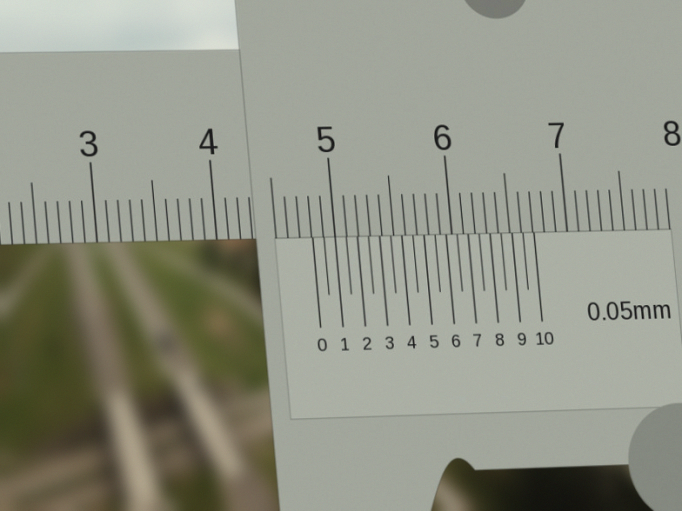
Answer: 48.1
